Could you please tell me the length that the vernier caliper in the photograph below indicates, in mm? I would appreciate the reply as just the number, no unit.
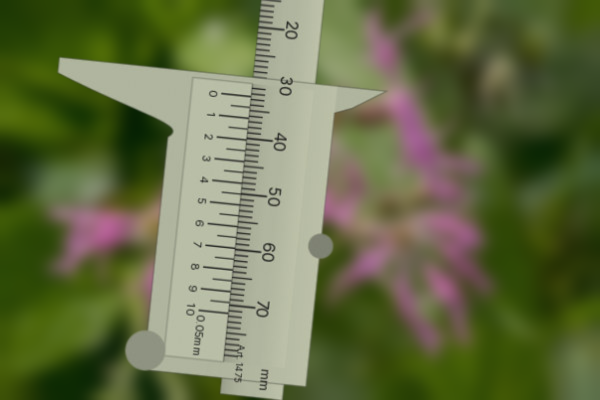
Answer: 32.5
